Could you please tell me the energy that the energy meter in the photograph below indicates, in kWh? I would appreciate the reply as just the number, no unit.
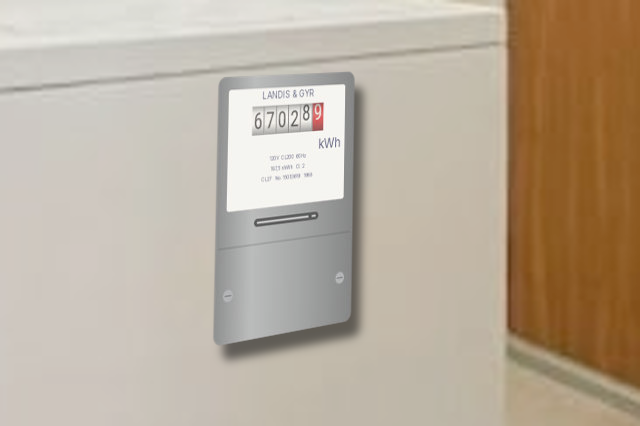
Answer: 67028.9
